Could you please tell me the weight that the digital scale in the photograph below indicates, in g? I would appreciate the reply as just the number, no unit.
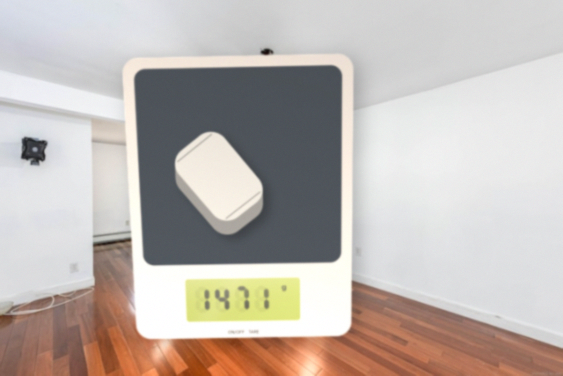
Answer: 1471
